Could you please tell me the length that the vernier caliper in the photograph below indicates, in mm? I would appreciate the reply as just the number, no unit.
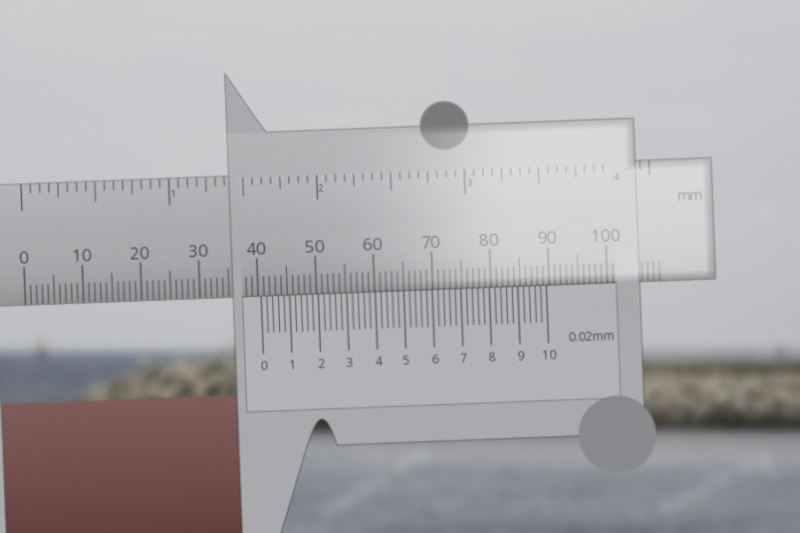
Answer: 40.5
